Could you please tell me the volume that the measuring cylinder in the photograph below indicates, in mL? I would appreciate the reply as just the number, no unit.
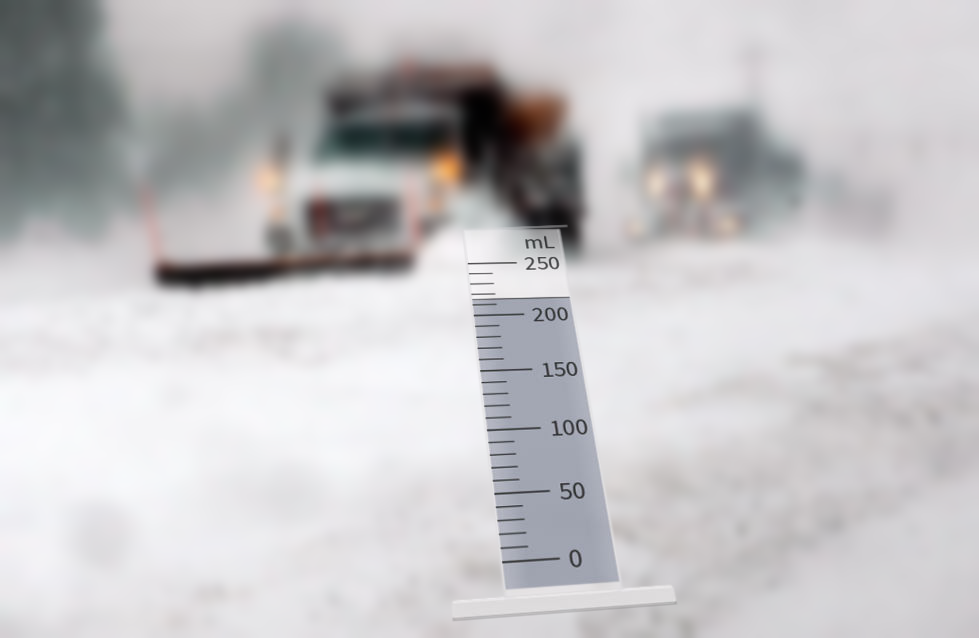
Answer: 215
